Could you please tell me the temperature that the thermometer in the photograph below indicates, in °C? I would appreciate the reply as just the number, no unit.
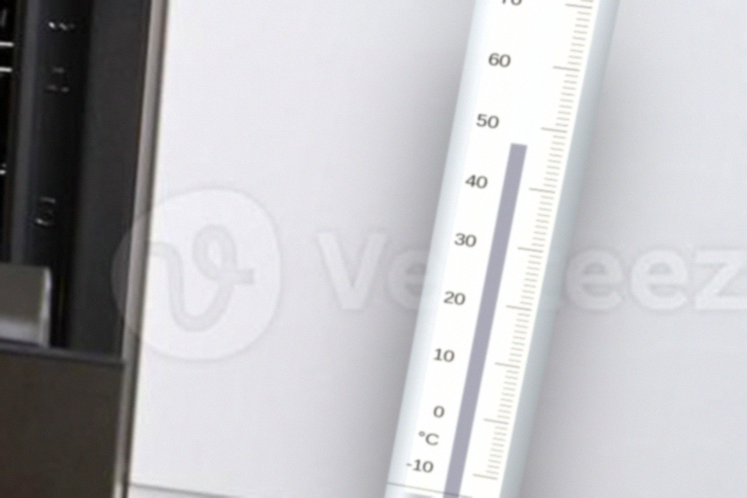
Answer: 47
